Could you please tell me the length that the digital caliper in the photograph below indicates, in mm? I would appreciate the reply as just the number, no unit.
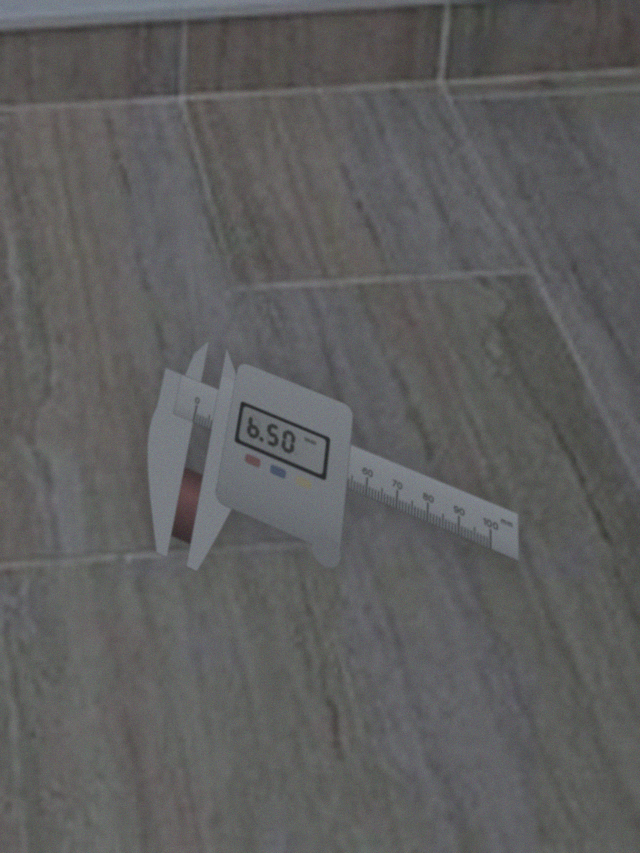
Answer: 6.50
